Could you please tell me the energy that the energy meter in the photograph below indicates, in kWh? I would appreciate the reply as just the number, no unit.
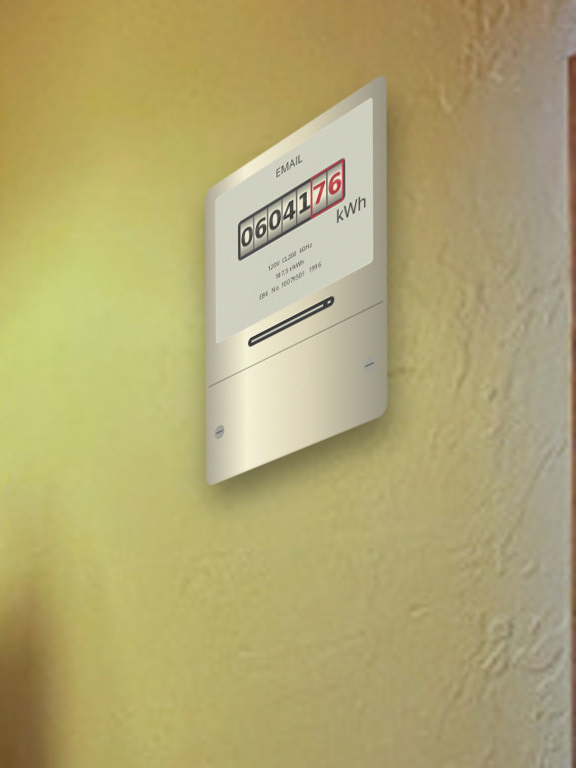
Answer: 6041.76
